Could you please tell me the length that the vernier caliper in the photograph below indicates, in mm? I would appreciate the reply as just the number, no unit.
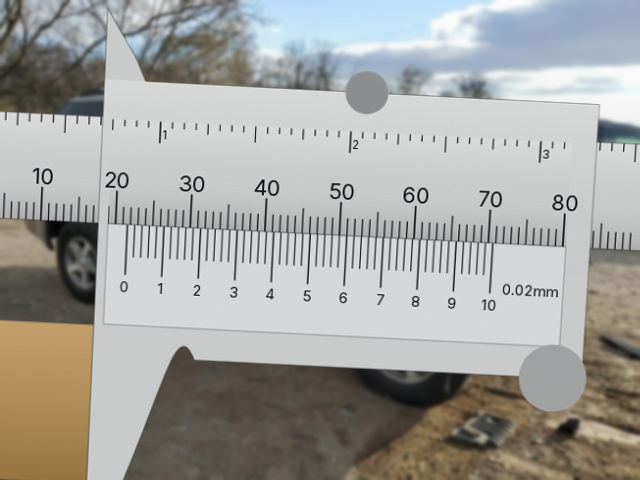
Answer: 21.6
